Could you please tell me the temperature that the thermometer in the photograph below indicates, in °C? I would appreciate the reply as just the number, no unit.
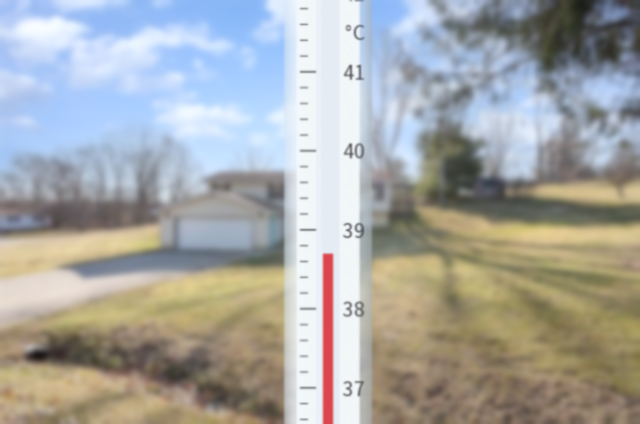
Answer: 38.7
